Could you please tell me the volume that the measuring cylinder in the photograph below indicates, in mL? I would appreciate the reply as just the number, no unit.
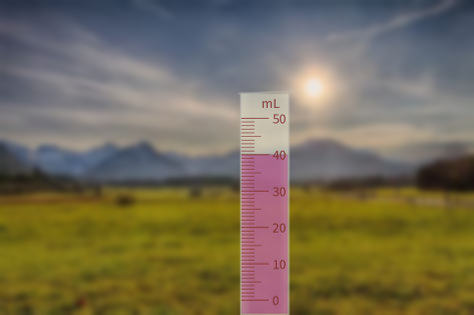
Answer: 40
